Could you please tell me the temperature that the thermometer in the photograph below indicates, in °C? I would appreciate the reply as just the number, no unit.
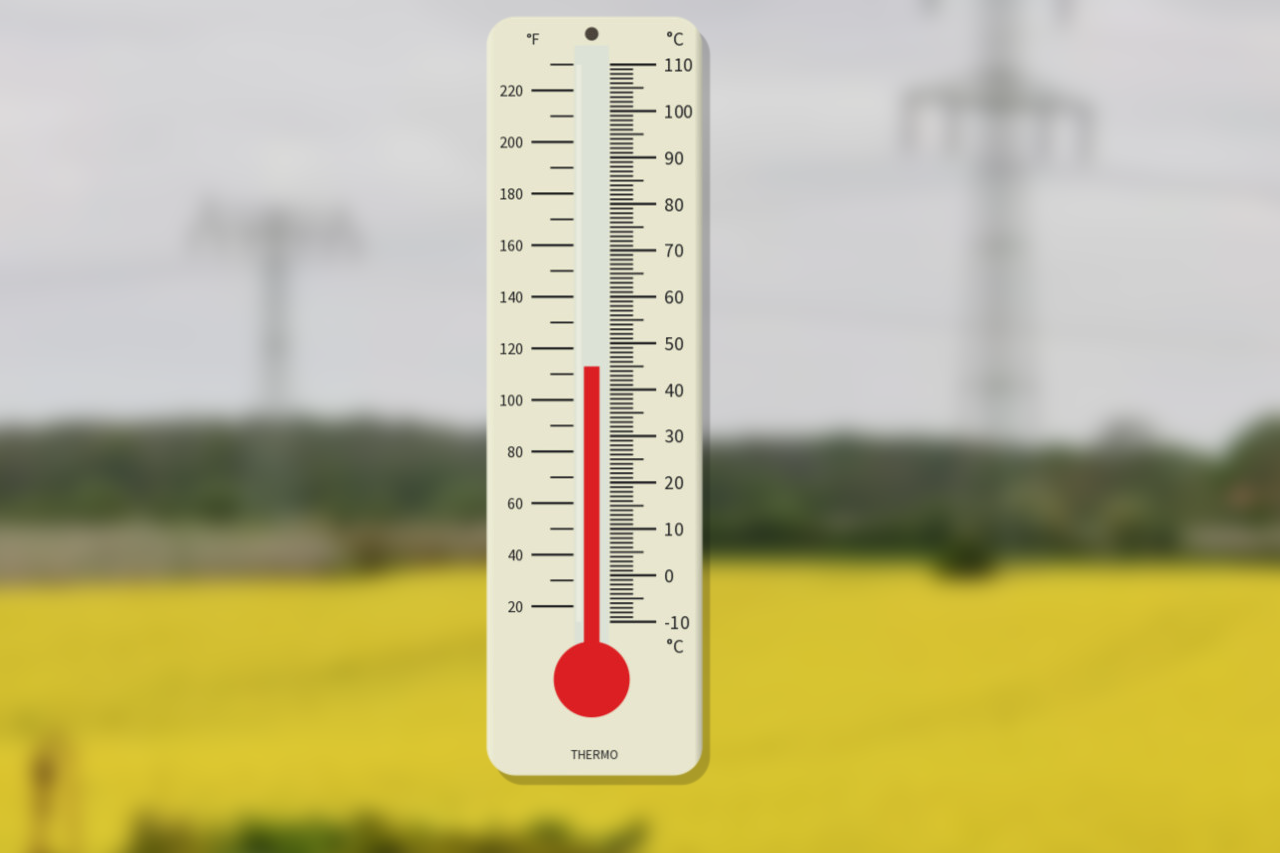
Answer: 45
